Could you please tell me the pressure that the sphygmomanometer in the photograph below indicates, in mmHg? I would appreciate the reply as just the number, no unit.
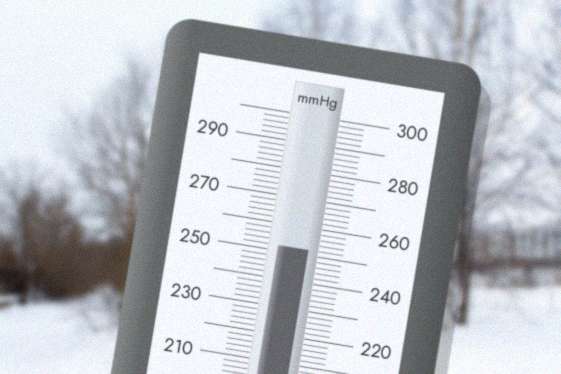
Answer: 252
